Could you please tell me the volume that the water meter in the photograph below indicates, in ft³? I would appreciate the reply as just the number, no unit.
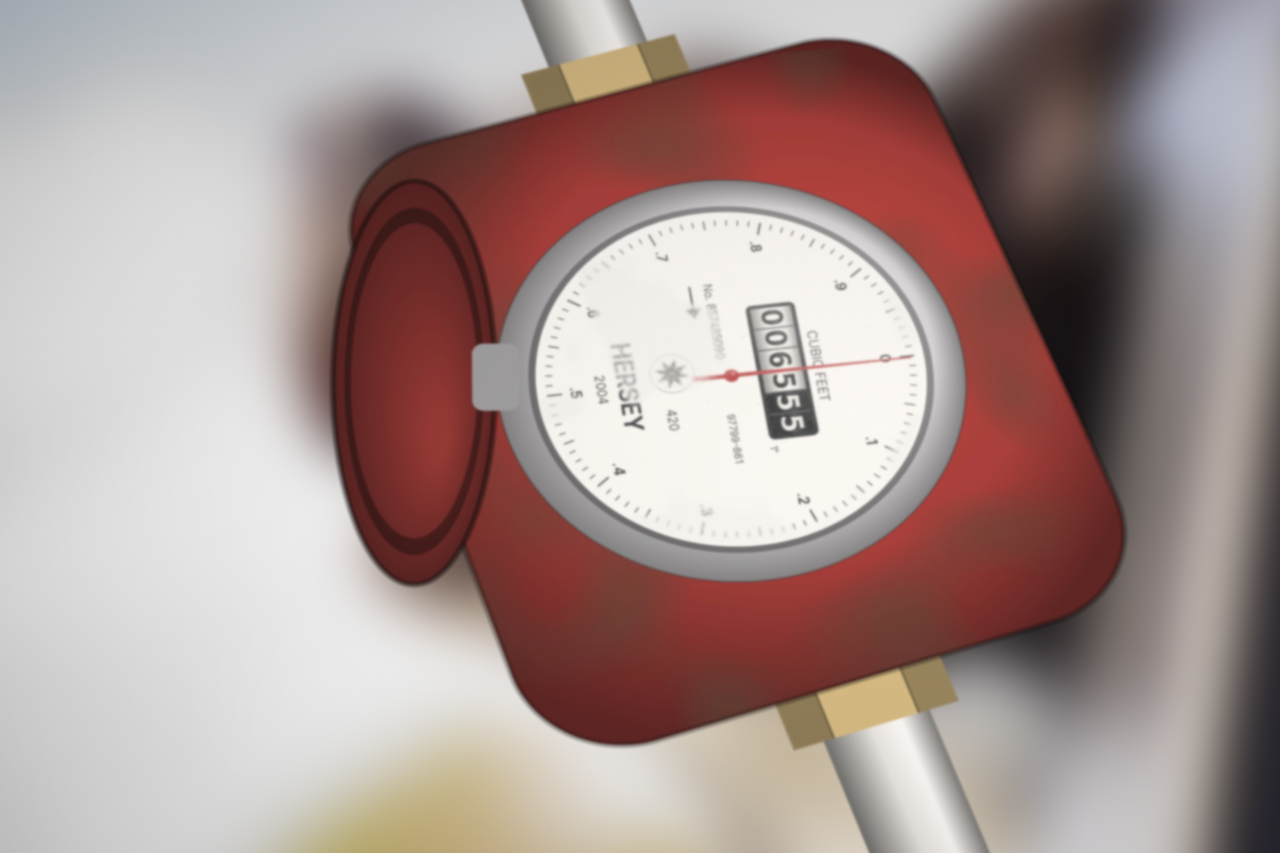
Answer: 6555.00
